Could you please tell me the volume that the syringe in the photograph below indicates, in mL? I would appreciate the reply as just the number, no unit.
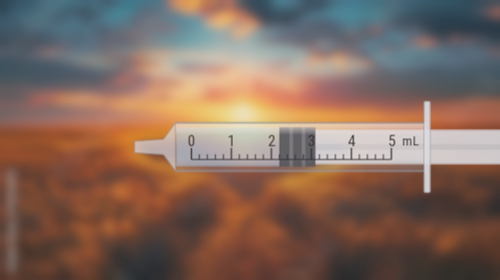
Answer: 2.2
